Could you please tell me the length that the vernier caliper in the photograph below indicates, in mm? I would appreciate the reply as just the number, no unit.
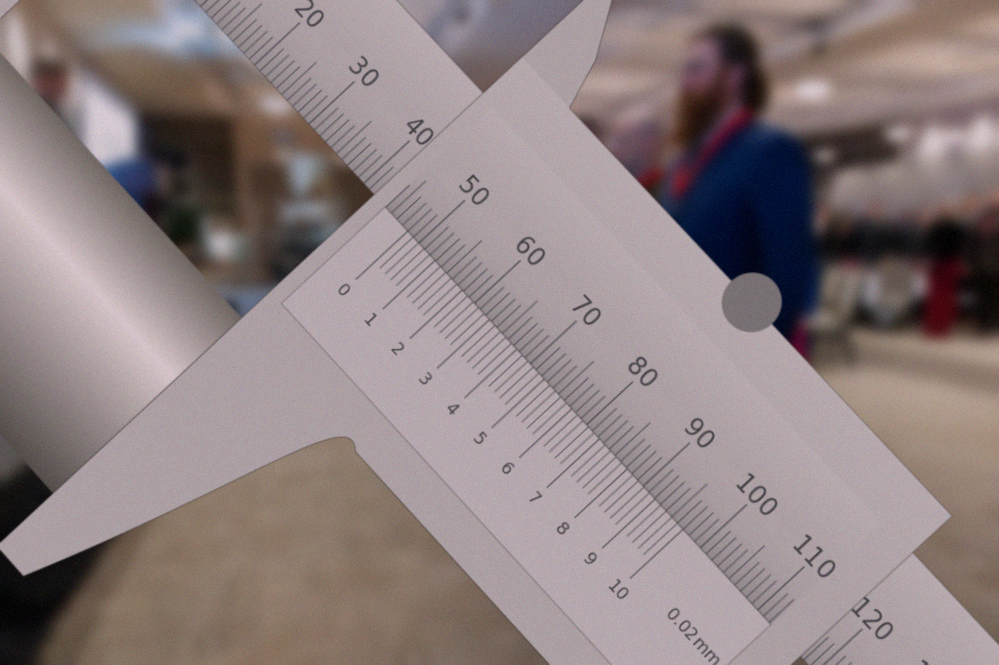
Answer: 48.0
